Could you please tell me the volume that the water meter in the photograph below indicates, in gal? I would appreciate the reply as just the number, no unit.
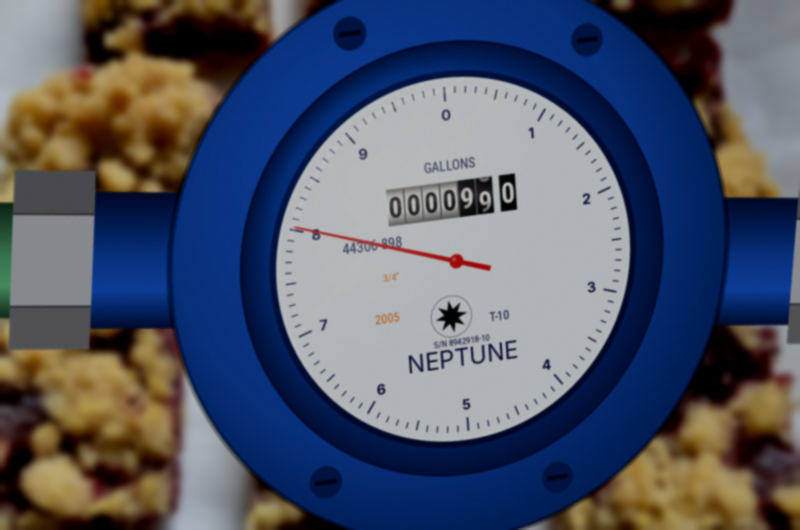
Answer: 988.0
